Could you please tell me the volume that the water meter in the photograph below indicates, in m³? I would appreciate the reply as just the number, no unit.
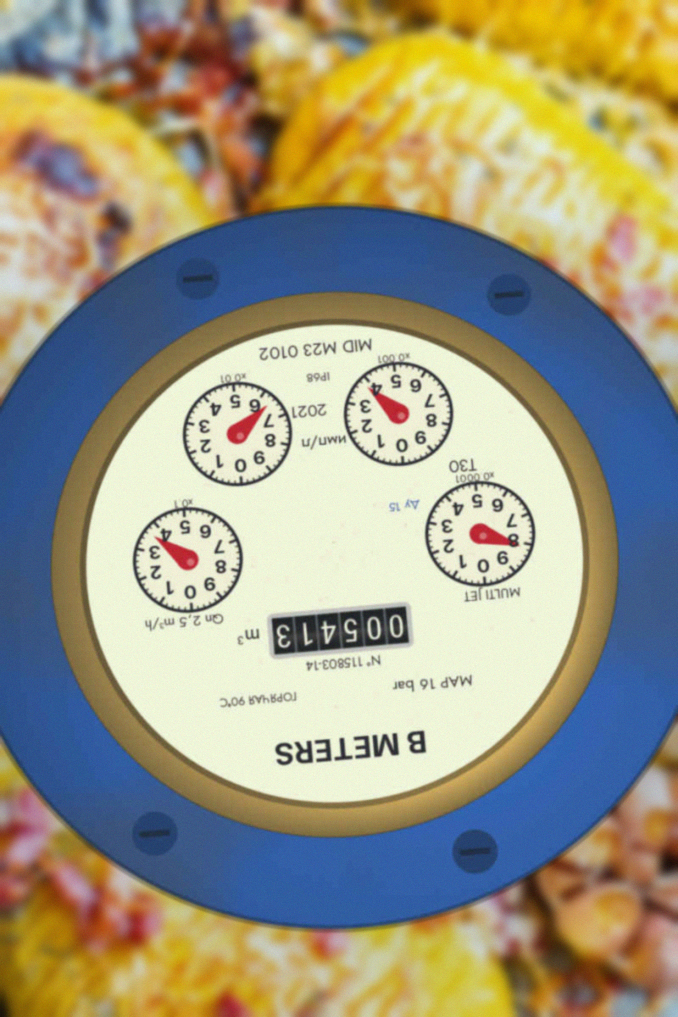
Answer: 5413.3638
